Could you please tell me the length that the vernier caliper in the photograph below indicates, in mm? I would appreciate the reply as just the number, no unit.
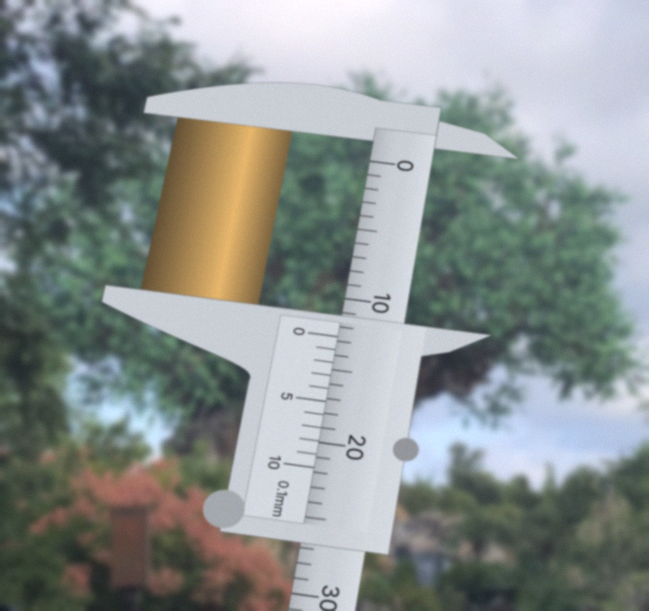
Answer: 12.7
